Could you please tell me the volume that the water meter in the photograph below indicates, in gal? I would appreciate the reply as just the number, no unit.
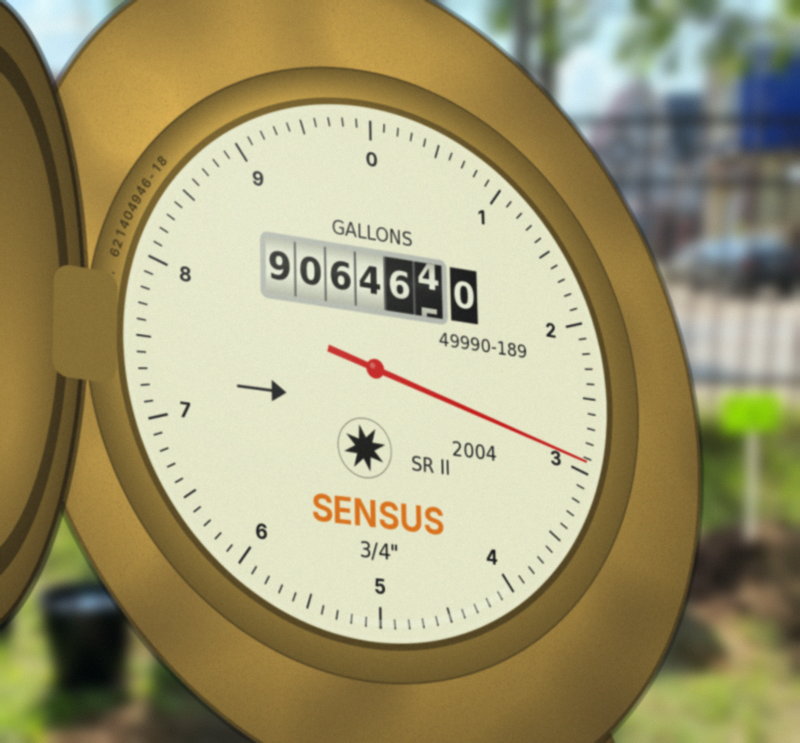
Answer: 9064642.9
